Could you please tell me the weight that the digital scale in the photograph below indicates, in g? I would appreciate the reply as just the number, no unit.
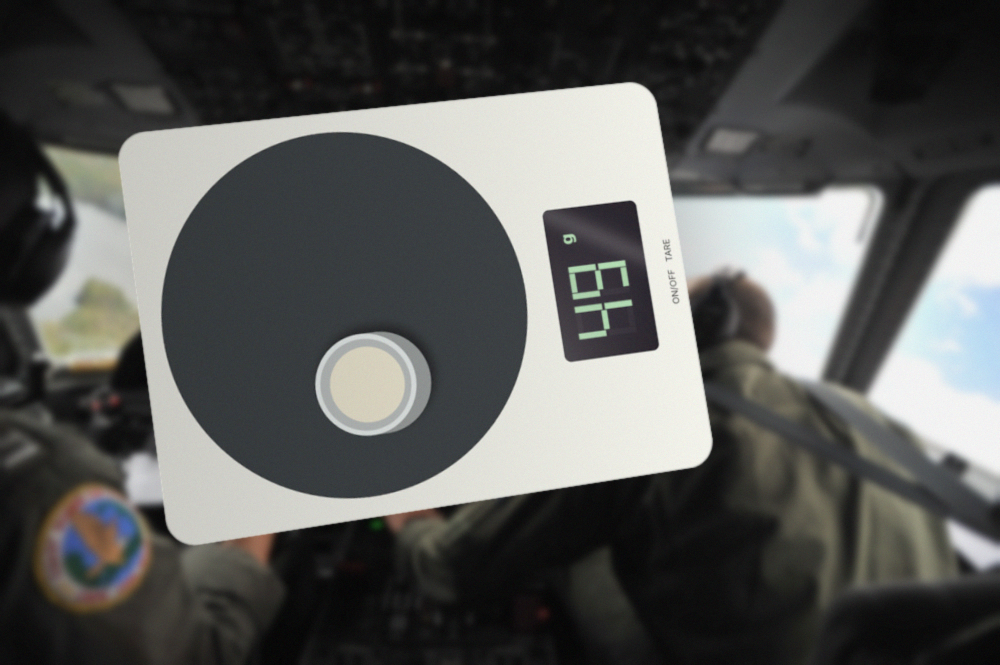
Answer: 49
